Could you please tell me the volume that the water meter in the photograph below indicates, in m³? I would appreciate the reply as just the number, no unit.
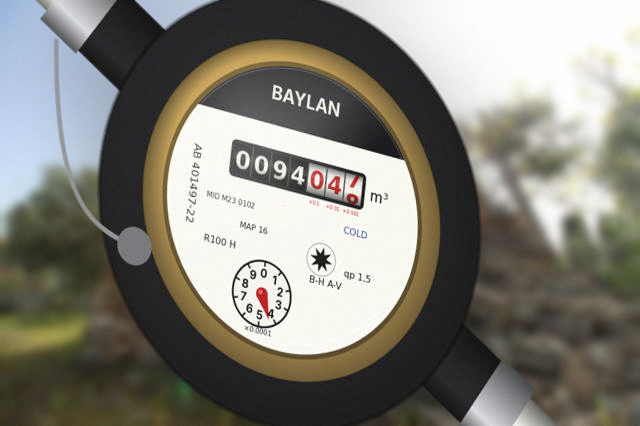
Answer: 94.0474
